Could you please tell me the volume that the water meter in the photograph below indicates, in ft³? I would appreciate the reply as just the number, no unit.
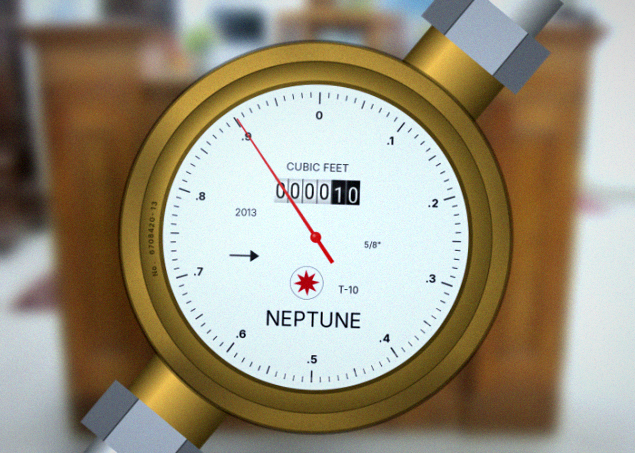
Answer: 9.90
